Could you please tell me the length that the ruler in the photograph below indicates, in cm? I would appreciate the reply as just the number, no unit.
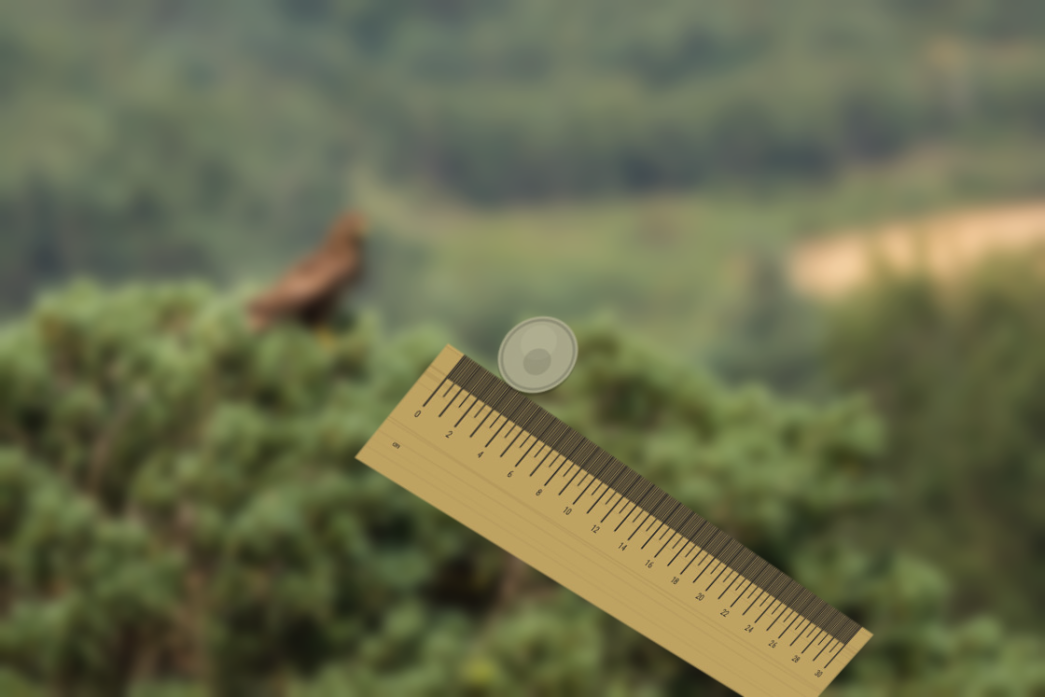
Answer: 4
